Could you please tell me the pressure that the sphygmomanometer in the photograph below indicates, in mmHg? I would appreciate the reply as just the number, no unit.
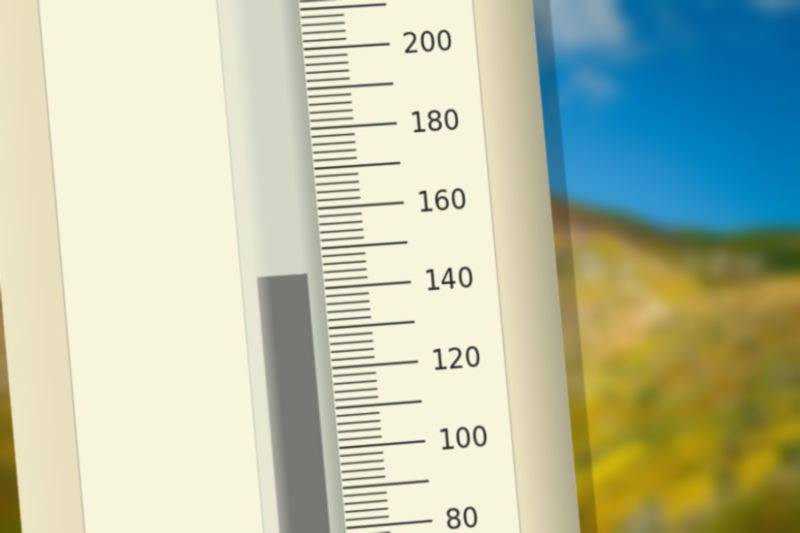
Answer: 144
